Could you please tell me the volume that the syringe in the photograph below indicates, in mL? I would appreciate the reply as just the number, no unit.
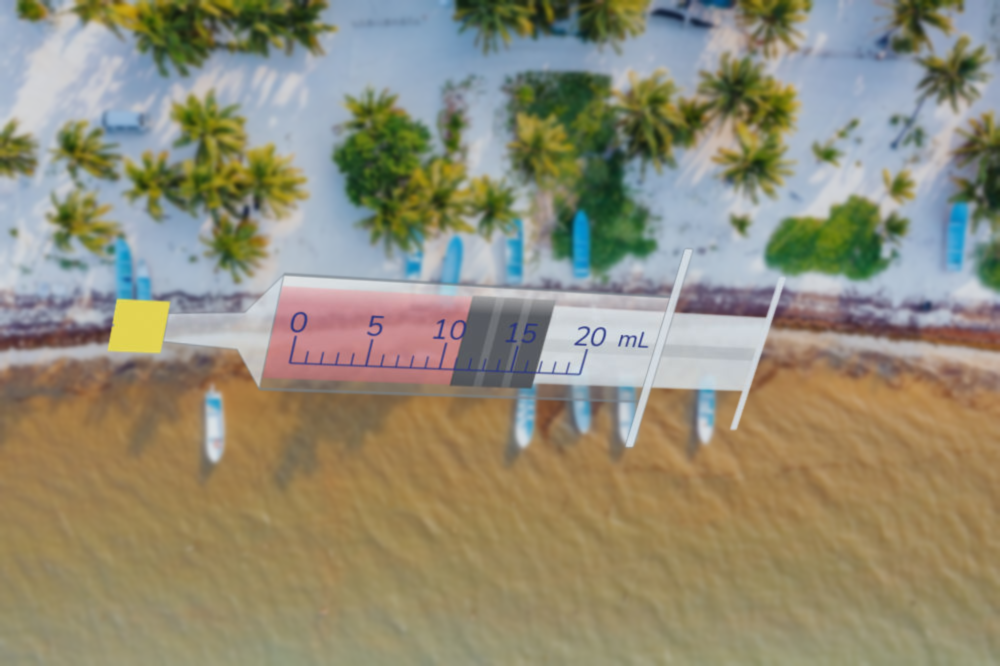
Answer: 11
